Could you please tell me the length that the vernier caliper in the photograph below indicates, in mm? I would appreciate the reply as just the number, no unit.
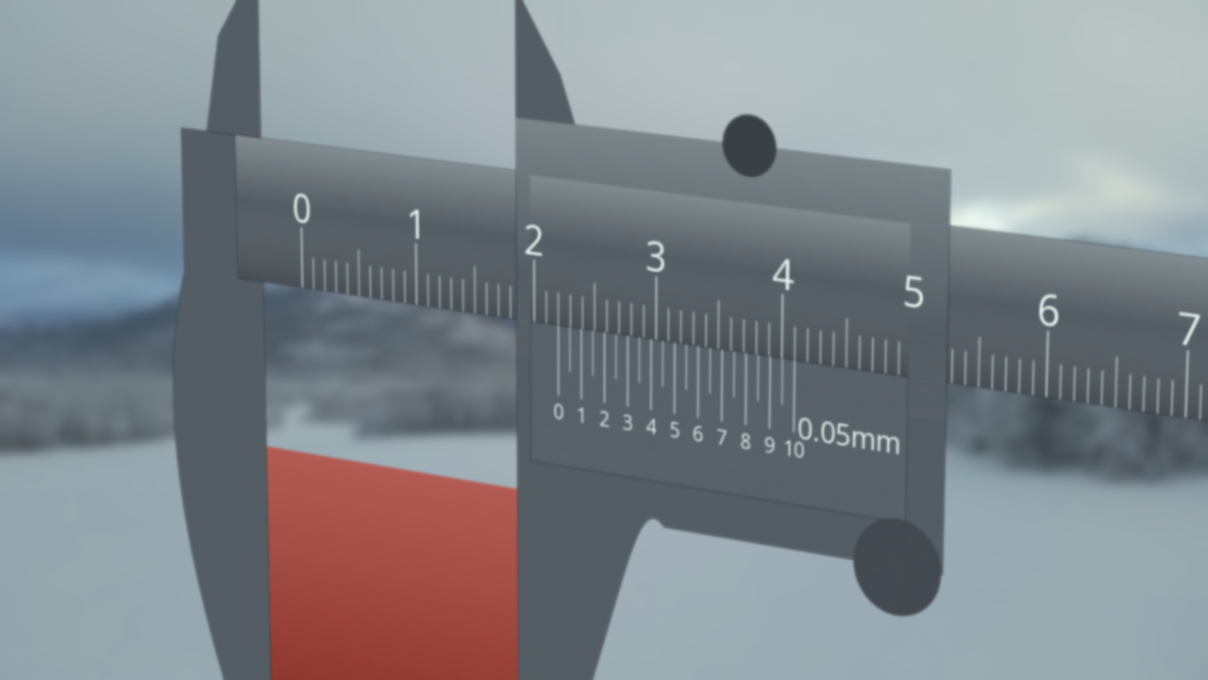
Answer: 22.0
